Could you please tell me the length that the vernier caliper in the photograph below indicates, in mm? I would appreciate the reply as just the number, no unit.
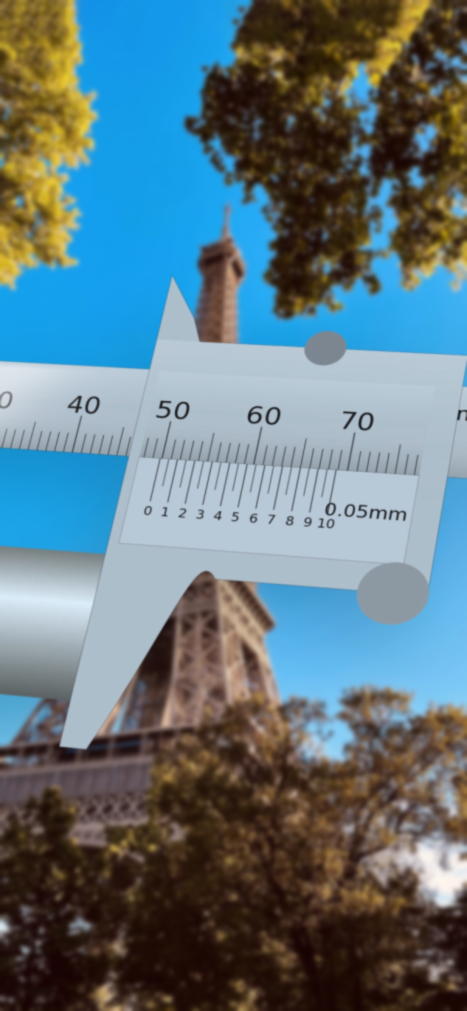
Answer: 49.8
